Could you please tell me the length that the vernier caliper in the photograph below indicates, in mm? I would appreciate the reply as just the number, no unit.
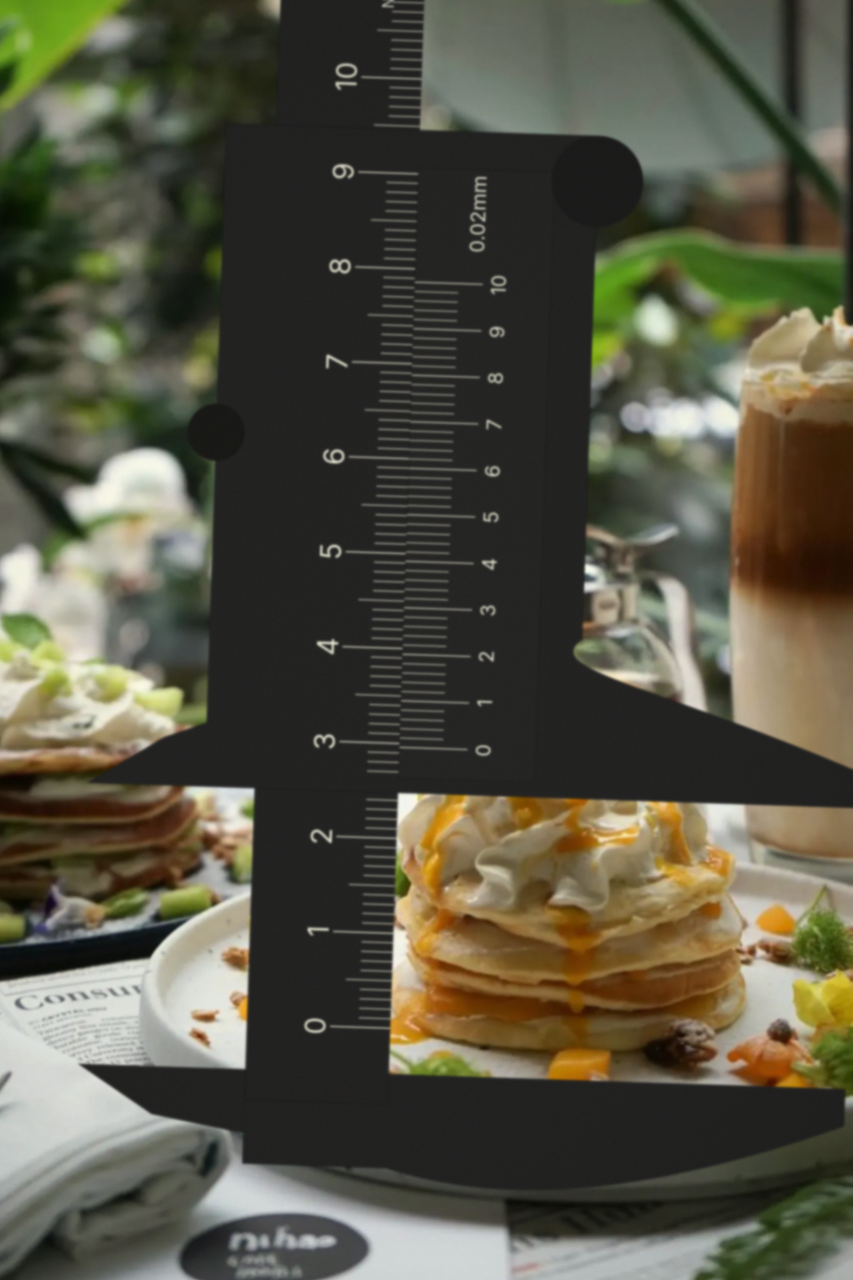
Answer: 29.6
